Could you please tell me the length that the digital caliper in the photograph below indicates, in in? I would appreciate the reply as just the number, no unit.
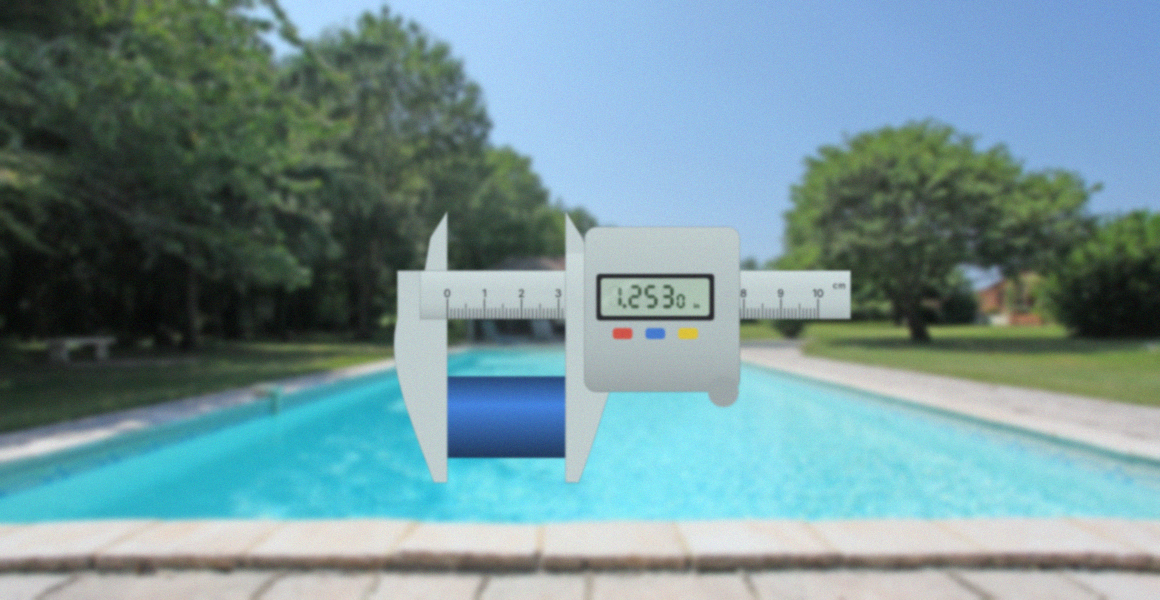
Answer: 1.2530
